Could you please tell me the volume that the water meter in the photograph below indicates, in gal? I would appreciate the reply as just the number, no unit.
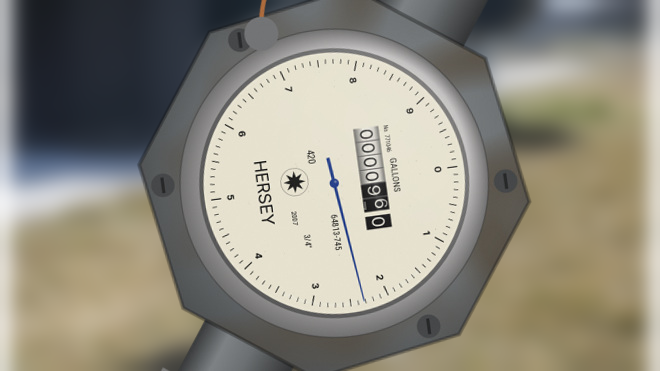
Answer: 962.3
